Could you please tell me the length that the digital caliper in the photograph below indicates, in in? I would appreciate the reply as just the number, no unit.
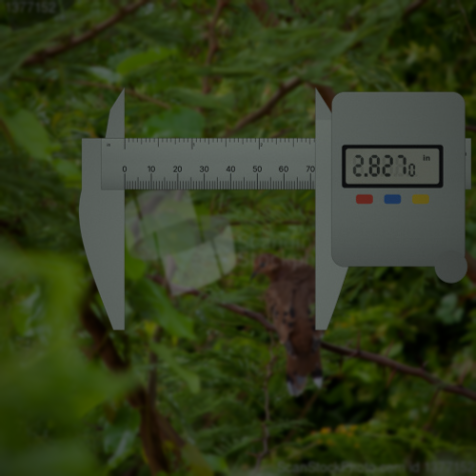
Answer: 2.8270
